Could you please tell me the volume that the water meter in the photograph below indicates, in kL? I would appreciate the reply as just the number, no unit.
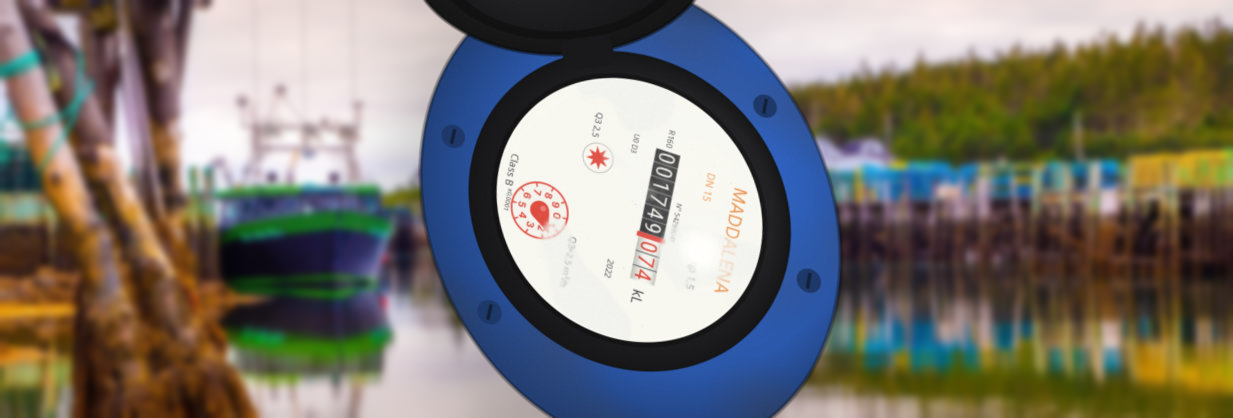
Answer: 1749.0741
